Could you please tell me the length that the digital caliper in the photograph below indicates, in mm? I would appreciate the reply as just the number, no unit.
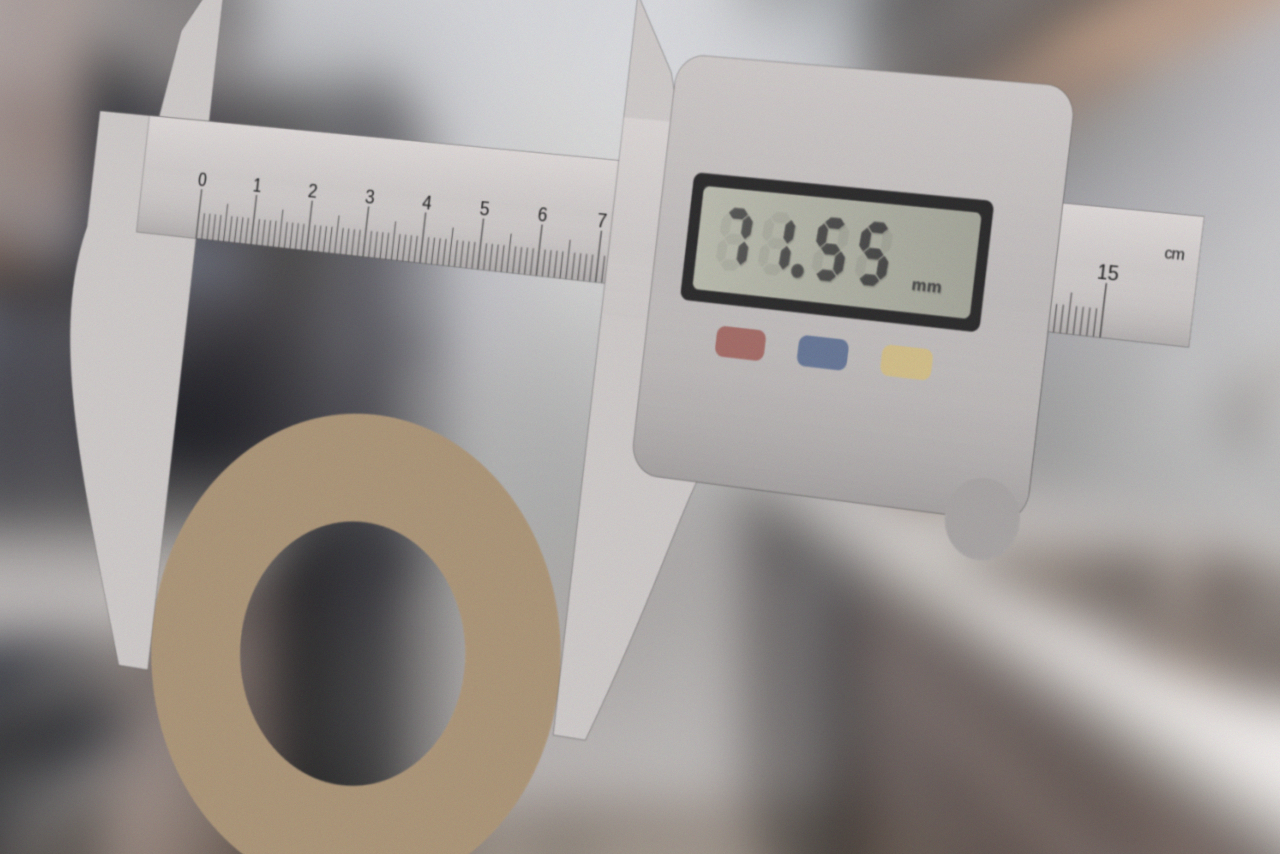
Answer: 71.55
